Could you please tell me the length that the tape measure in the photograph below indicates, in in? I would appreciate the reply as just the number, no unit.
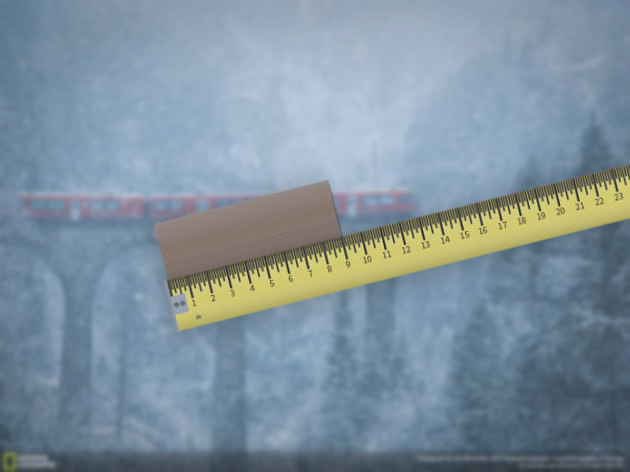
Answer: 9
